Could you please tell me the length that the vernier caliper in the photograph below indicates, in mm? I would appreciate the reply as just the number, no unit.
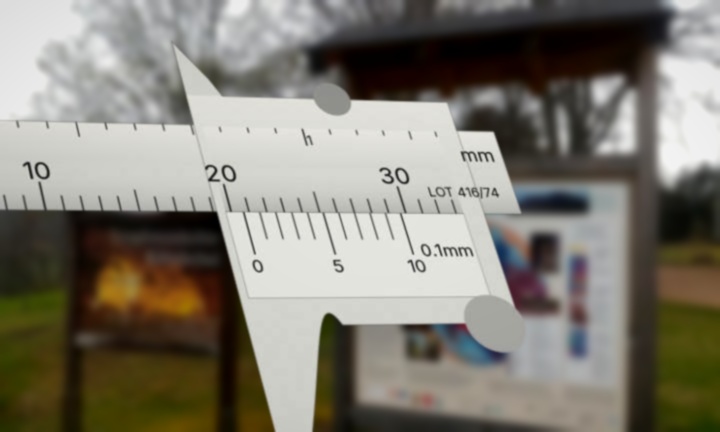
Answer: 20.7
